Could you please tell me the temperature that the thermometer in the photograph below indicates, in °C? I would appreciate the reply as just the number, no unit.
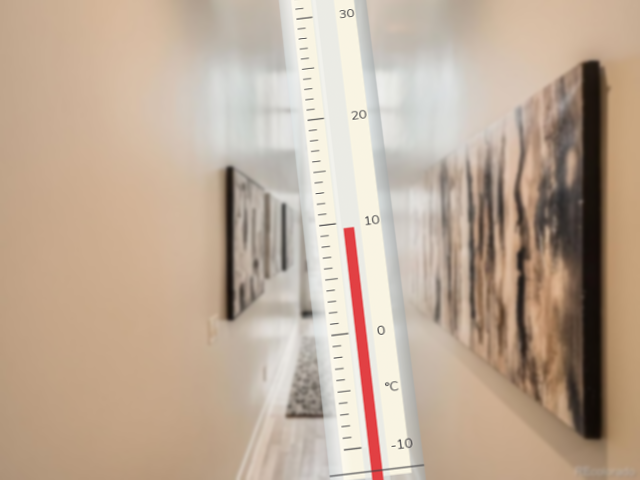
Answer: 9.5
